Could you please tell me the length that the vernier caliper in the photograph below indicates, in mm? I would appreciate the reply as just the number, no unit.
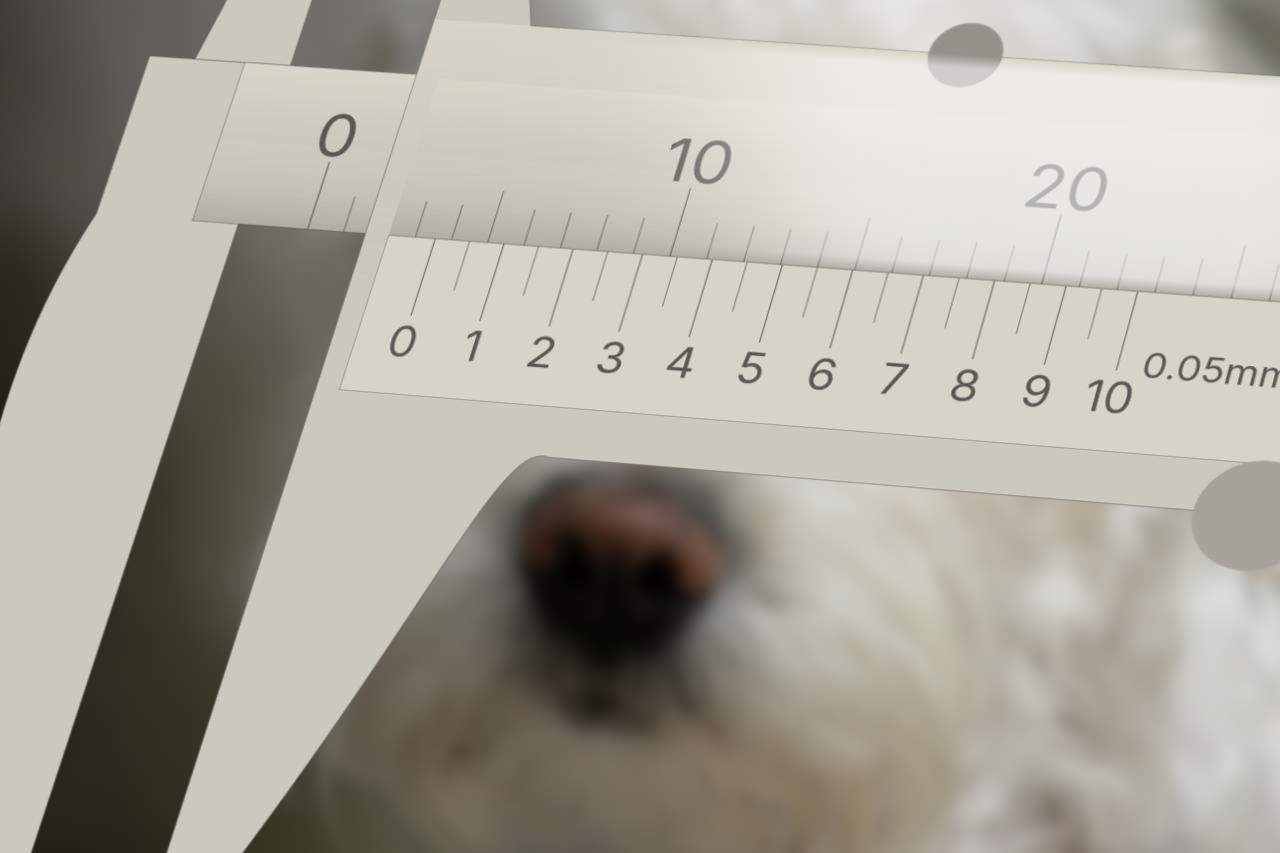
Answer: 3.55
